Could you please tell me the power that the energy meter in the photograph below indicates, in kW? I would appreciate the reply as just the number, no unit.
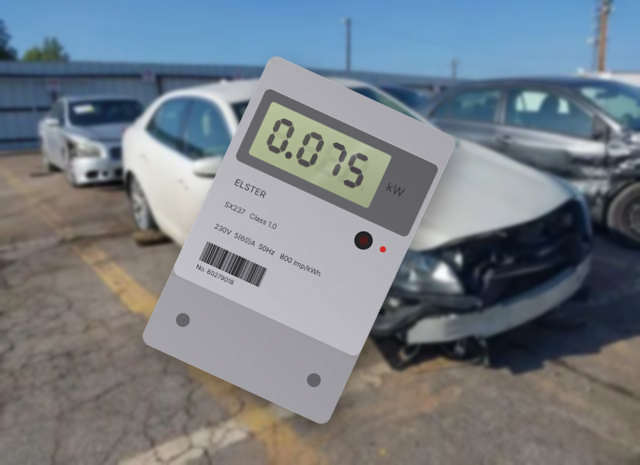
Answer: 0.075
